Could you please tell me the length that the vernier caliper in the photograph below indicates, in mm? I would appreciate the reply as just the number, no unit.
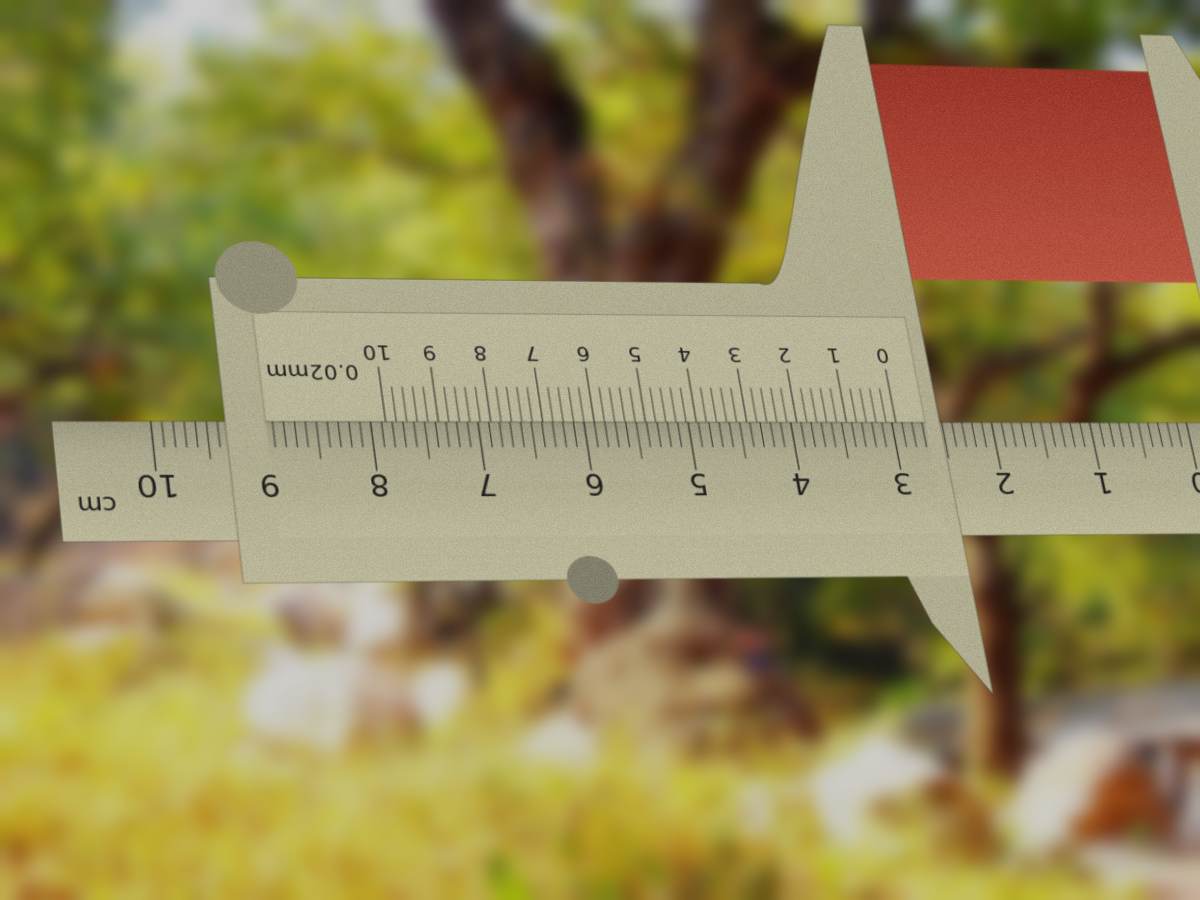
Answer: 29.6
